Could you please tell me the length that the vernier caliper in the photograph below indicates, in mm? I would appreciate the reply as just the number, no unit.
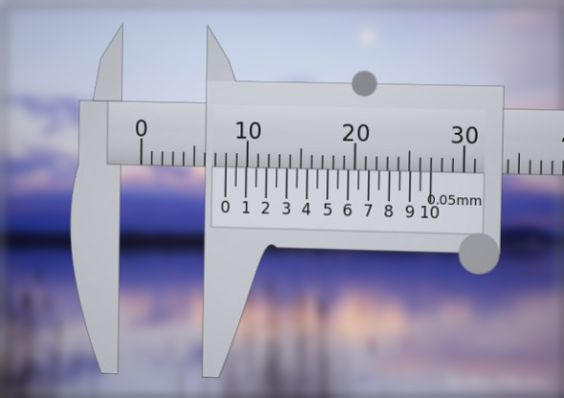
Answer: 8.0
